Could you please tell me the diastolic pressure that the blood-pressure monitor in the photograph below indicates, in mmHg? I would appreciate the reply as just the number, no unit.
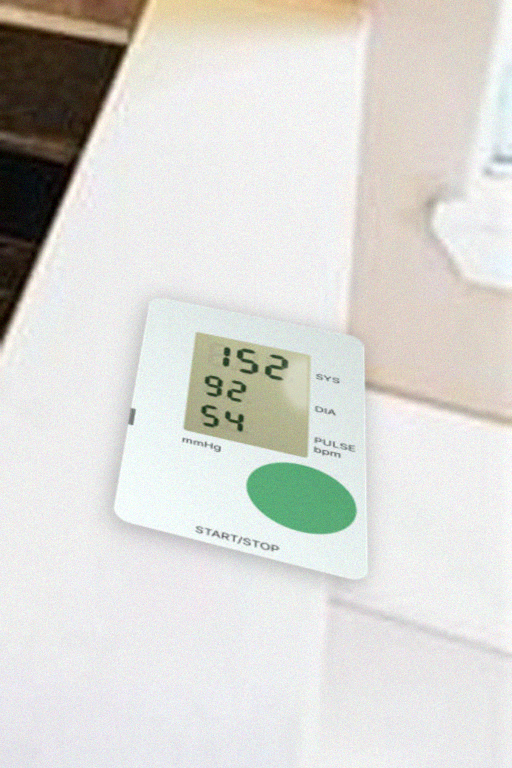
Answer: 92
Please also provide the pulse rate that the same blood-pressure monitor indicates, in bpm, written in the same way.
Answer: 54
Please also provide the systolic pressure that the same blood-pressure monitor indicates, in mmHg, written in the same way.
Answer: 152
